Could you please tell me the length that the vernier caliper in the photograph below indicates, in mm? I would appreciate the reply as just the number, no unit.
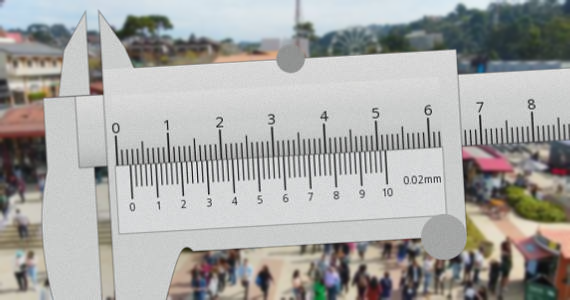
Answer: 2.5
